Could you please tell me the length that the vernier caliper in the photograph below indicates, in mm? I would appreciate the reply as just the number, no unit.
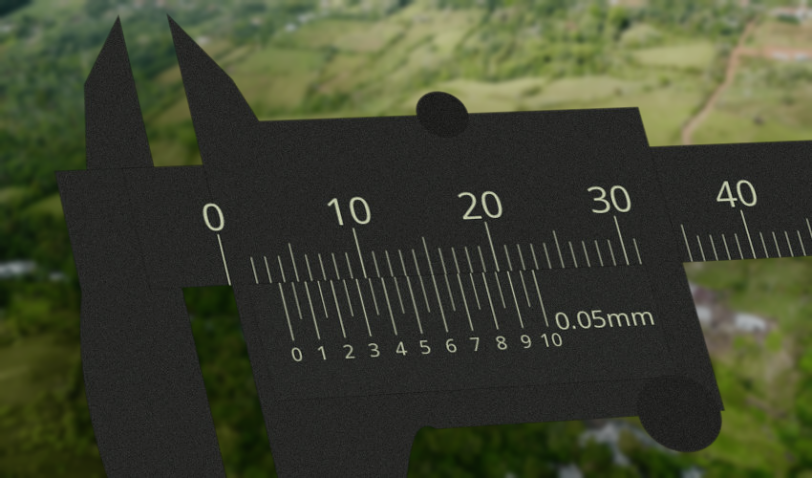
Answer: 3.6
